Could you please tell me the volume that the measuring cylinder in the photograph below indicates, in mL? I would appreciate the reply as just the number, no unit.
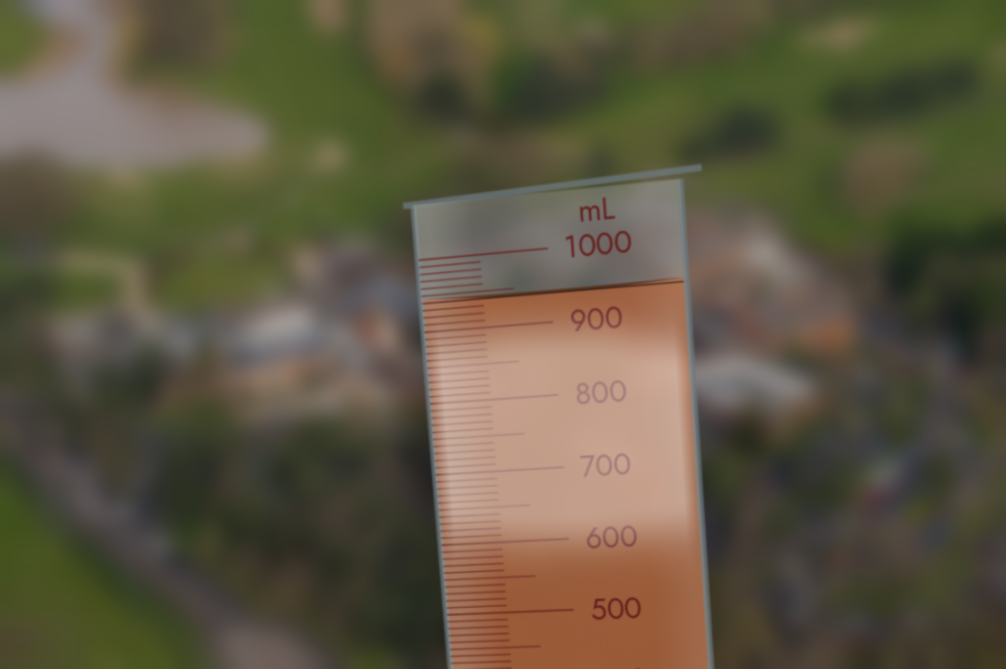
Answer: 940
